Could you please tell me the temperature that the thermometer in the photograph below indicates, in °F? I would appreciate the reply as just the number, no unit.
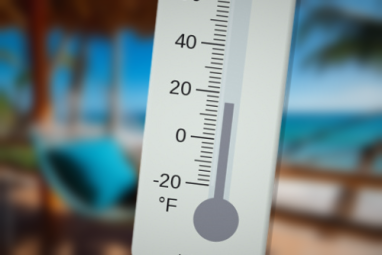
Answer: 16
